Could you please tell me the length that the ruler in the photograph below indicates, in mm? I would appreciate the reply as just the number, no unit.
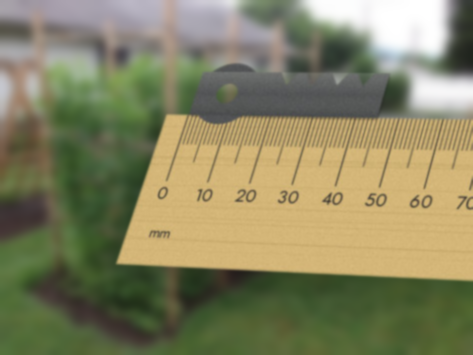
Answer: 45
